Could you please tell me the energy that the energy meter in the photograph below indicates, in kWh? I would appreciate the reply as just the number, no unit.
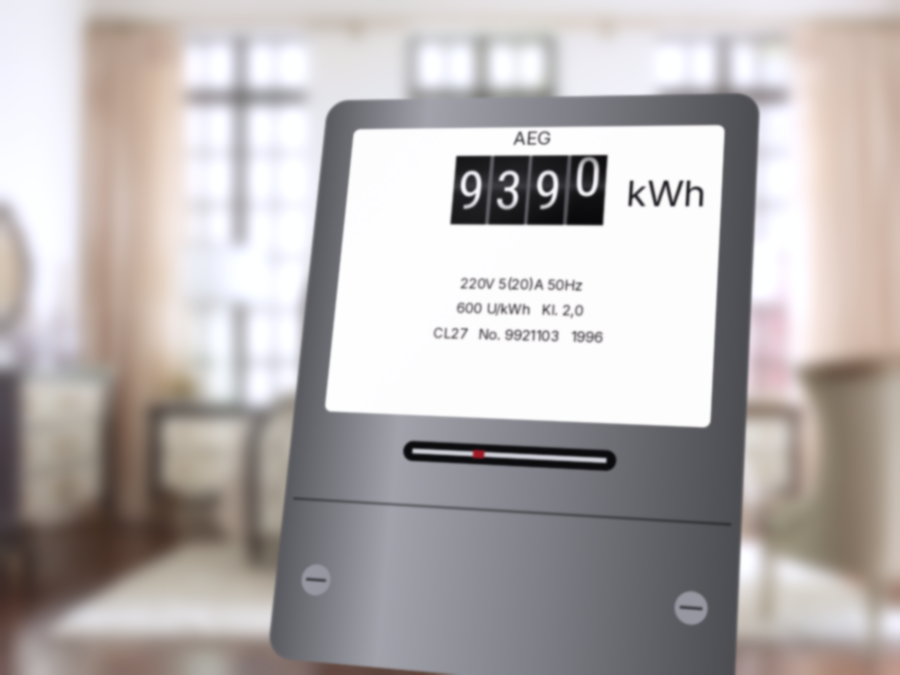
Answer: 9390
